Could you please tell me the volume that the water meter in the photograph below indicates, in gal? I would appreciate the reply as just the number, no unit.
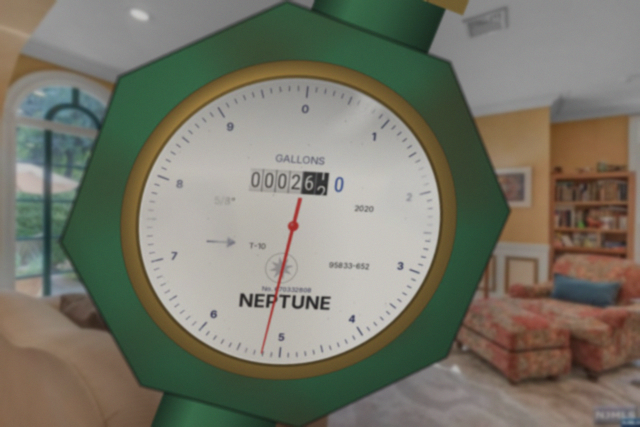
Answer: 2615.2
